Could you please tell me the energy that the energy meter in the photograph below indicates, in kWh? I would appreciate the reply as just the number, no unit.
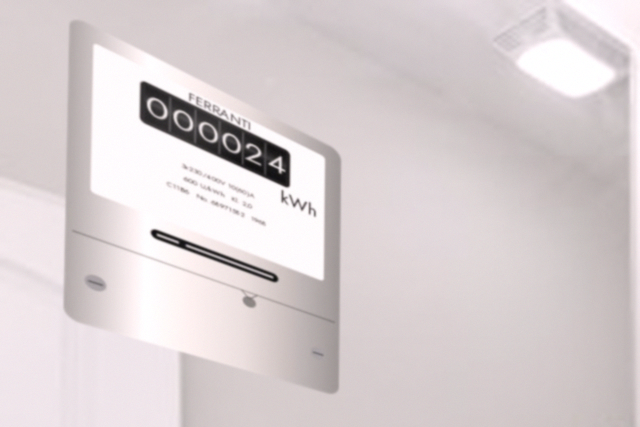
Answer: 24
